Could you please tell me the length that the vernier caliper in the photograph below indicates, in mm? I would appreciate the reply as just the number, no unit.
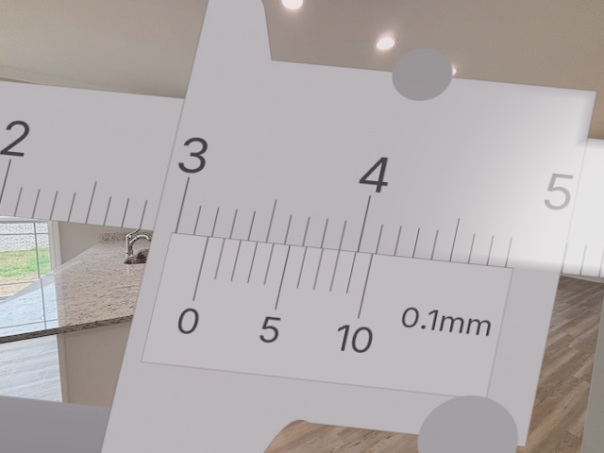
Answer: 31.8
